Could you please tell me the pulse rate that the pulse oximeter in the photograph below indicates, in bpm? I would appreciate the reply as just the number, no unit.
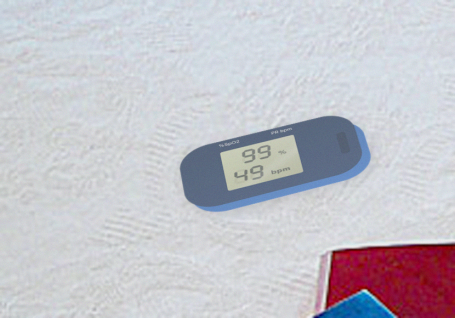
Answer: 49
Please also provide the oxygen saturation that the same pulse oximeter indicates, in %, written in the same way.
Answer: 99
